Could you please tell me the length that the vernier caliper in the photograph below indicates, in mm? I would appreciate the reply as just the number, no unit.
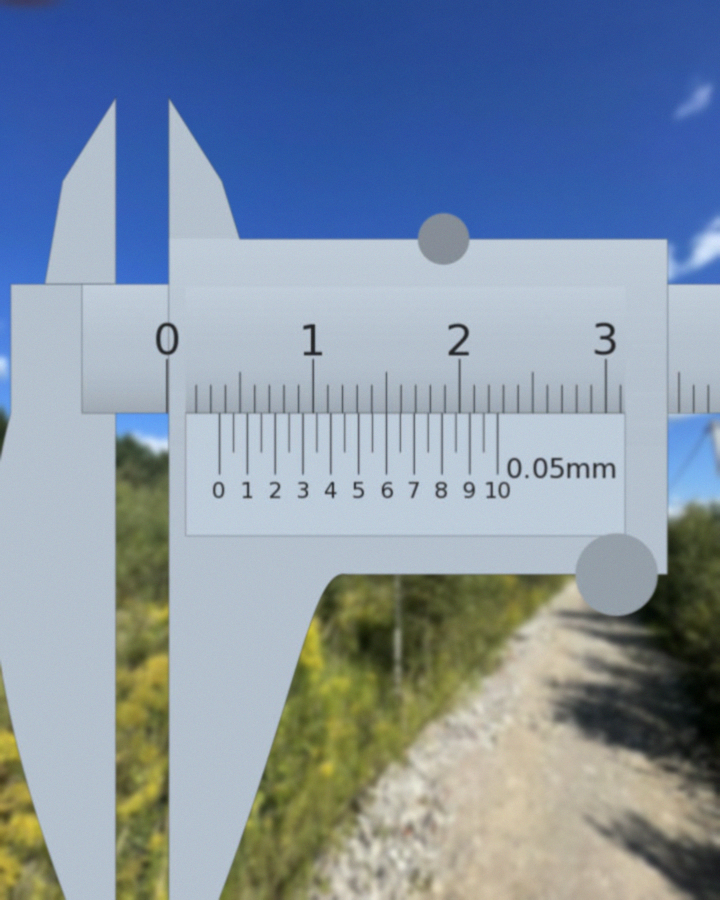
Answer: 3.6
